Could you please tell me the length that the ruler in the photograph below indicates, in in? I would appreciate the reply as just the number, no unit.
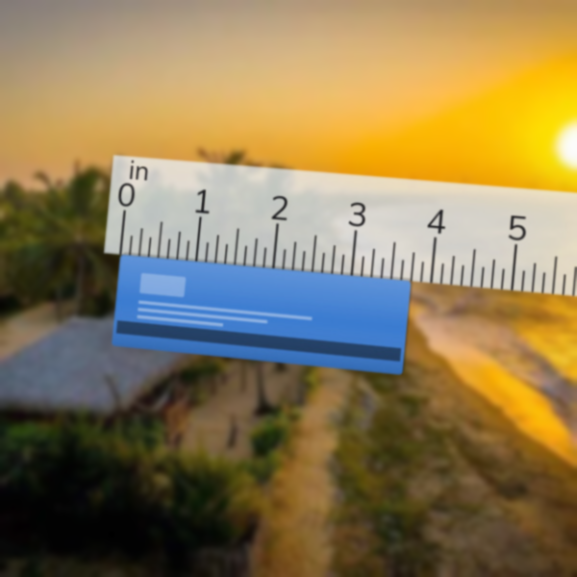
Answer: 3.75
